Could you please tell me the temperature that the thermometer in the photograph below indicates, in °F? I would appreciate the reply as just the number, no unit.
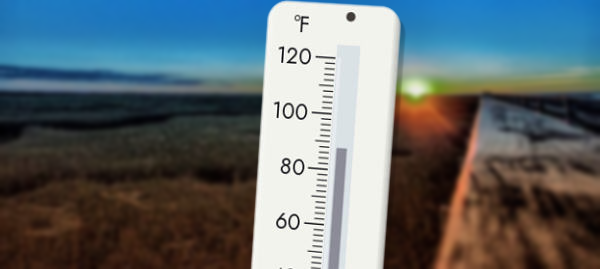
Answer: 88
